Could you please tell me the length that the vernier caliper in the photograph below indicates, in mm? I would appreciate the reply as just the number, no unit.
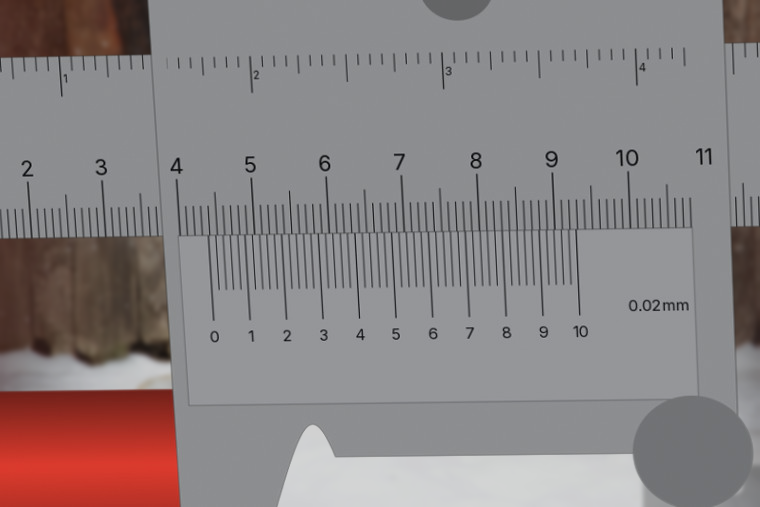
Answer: 43.8
